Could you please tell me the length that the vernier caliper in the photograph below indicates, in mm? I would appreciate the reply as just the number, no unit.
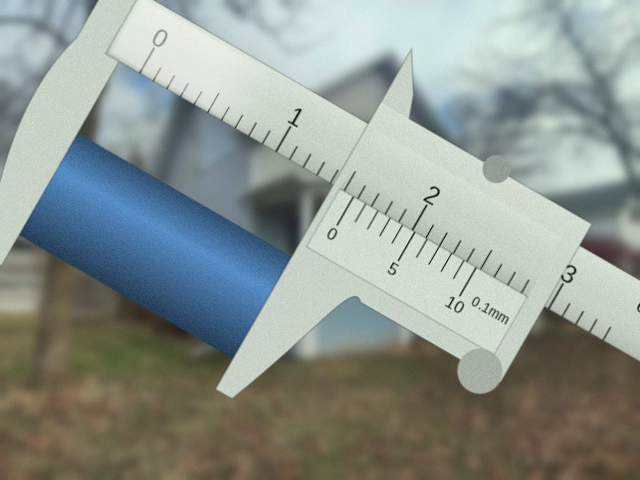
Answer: 15.7
